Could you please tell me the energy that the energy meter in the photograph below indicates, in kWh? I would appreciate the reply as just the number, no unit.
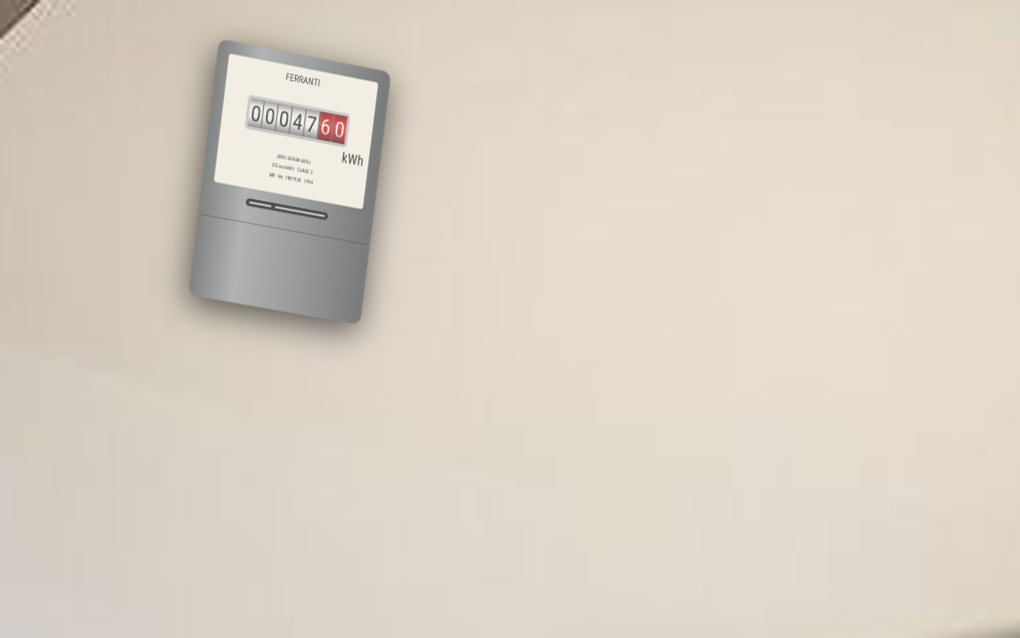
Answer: 47.60
